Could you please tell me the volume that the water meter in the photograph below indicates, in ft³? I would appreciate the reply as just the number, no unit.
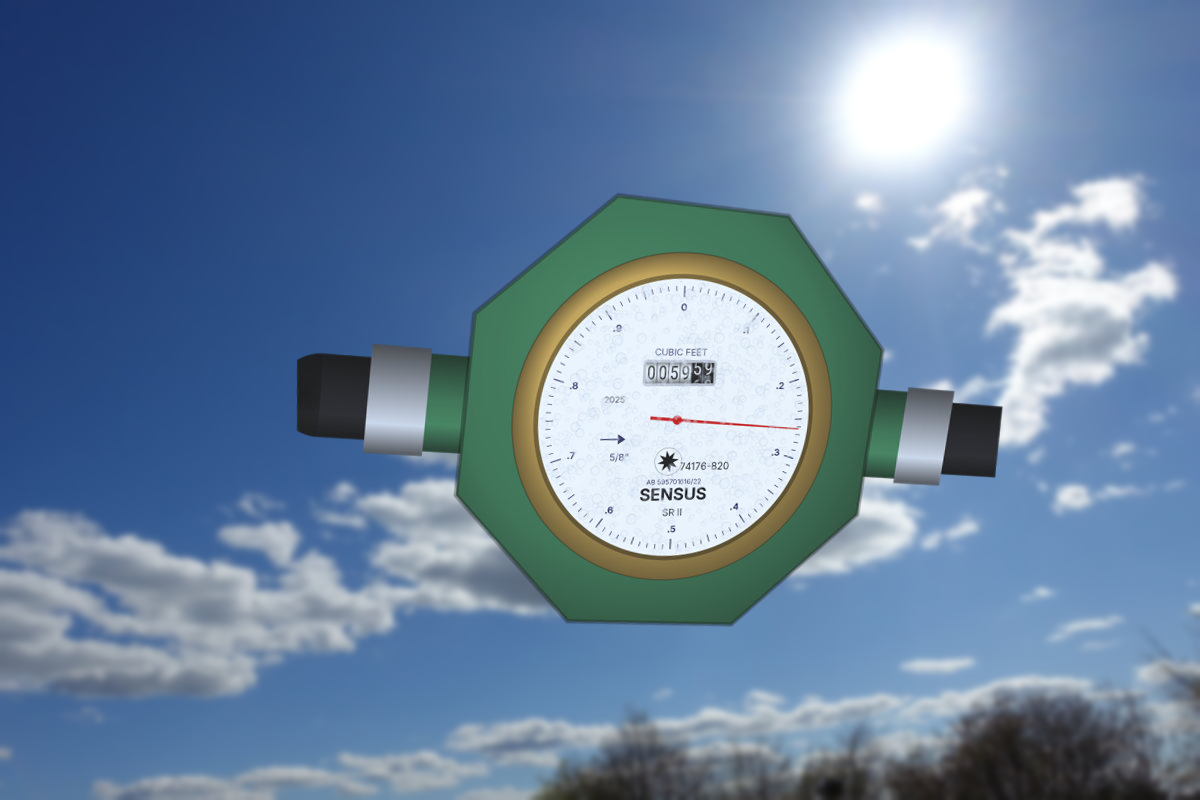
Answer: 5959.26
